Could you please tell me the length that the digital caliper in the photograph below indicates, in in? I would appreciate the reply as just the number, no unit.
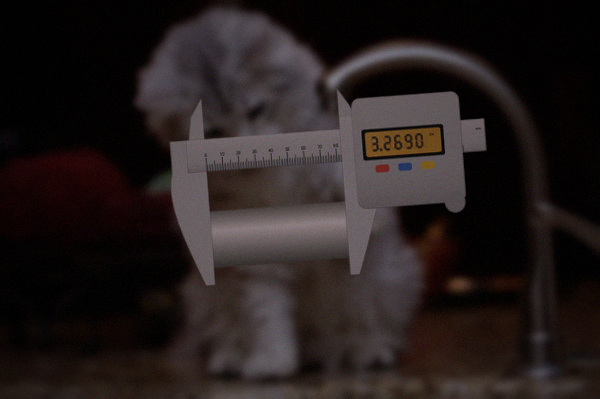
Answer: 3.2690
